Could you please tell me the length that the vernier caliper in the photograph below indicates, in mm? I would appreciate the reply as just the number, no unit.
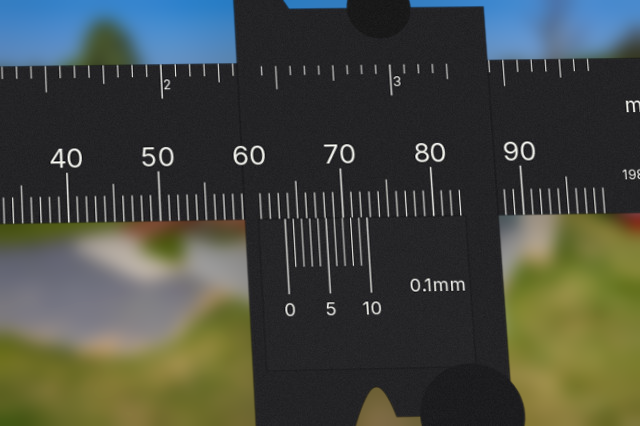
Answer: 63.6
